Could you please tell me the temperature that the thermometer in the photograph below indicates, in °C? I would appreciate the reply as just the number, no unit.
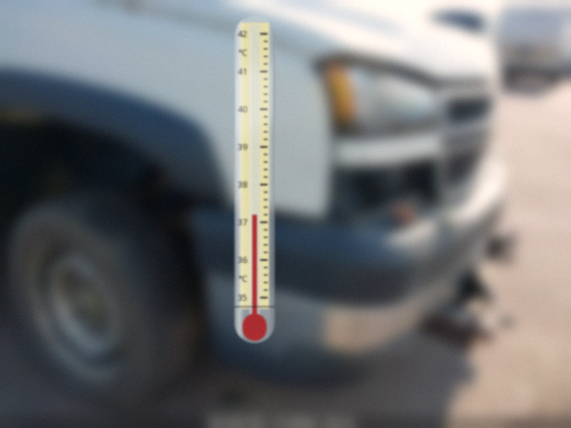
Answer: 37.2
